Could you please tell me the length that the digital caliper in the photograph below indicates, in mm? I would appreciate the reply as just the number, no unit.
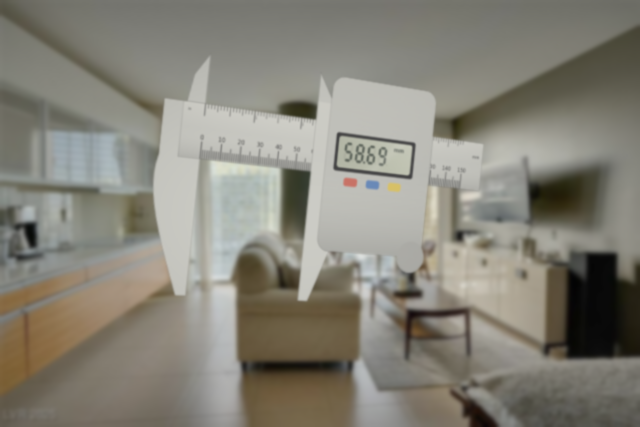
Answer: 58.69
